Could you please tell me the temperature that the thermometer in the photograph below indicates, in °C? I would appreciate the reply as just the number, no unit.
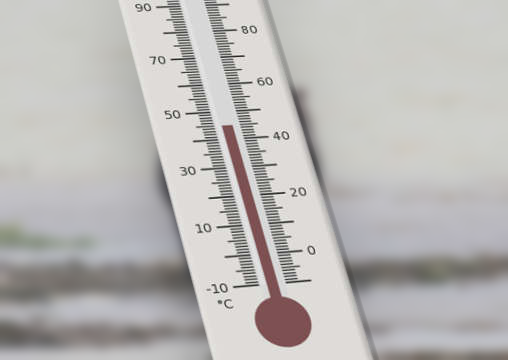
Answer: 45
